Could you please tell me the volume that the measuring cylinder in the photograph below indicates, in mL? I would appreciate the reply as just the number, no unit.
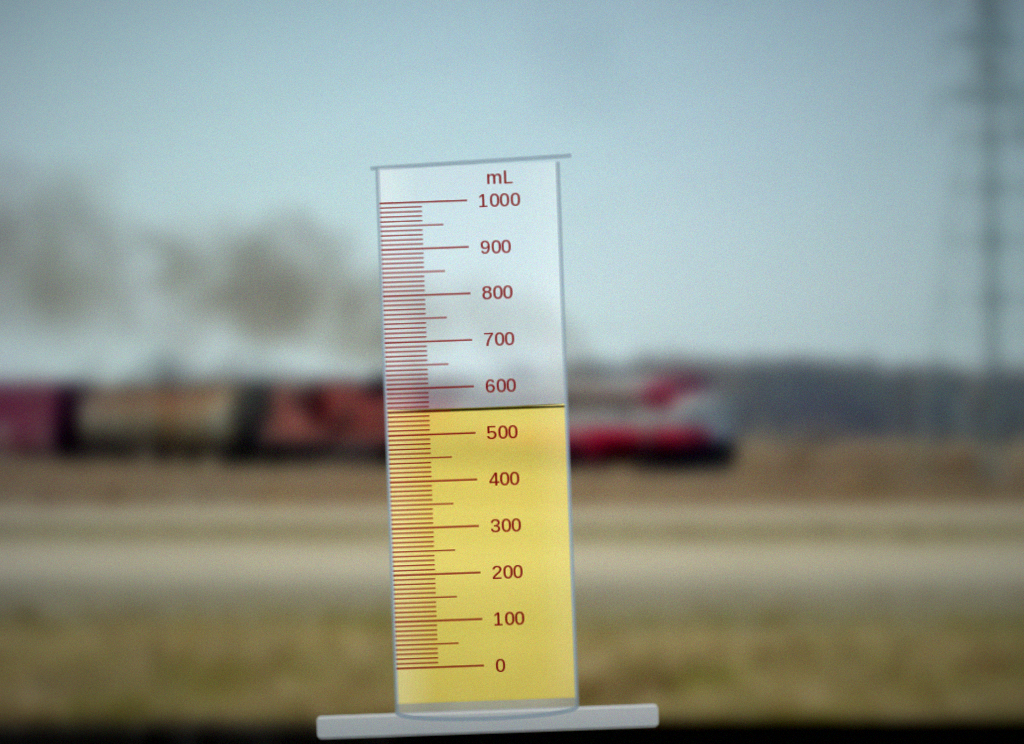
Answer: 550
